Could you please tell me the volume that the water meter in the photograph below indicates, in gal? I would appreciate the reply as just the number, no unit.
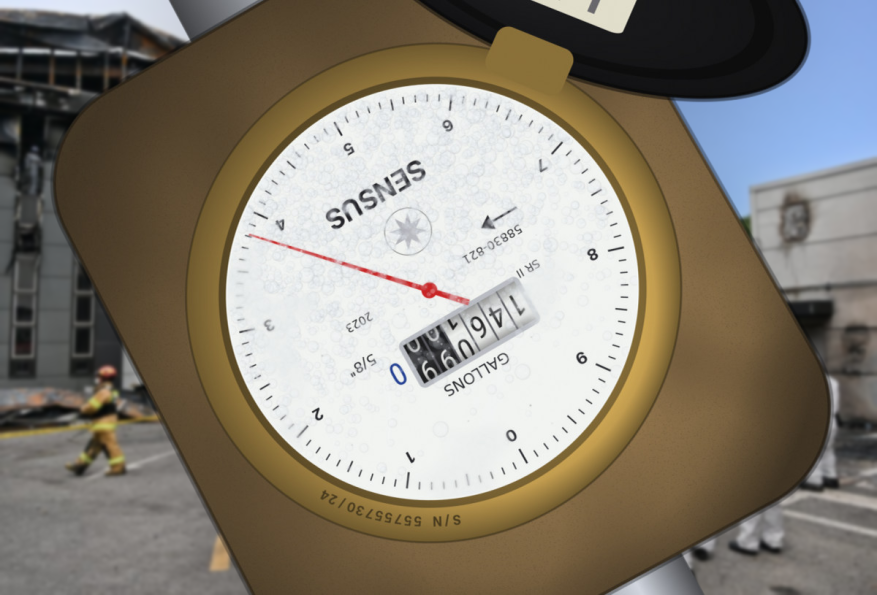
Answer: 1460993.8
